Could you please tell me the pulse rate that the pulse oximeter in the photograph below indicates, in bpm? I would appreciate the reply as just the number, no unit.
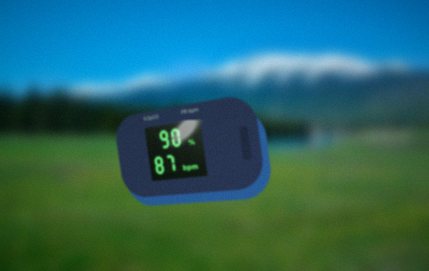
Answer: 87
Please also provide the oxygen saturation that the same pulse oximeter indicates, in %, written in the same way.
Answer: 90
